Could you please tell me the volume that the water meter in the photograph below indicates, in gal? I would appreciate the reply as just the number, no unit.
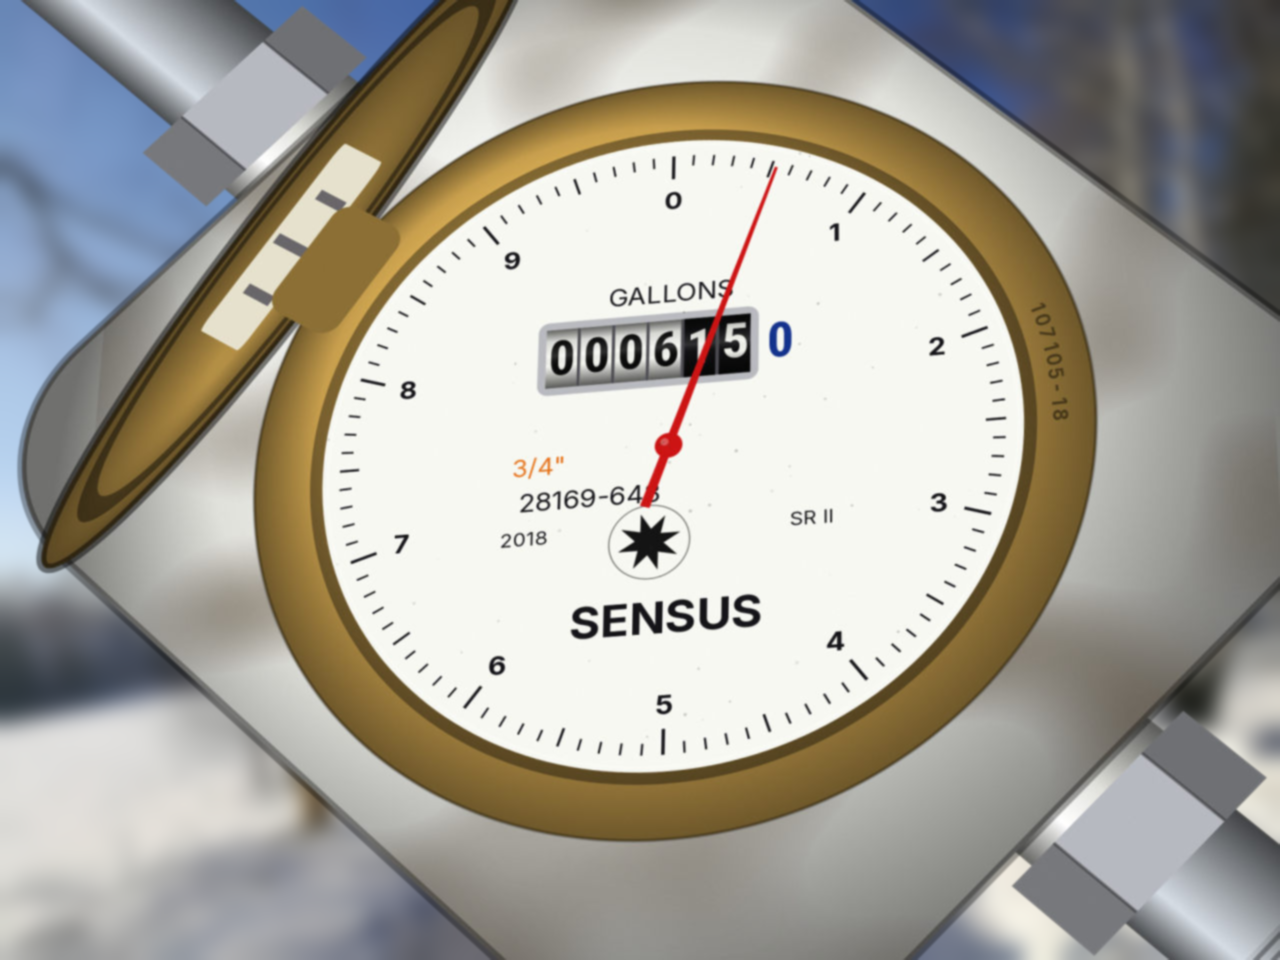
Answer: 6150.5
